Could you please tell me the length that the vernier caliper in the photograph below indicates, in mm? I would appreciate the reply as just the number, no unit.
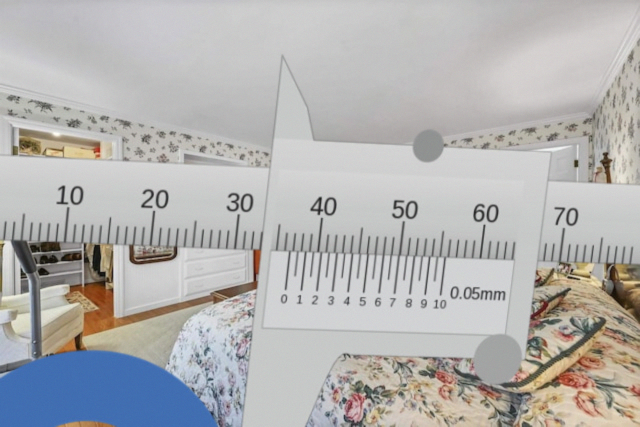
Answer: 36.6
